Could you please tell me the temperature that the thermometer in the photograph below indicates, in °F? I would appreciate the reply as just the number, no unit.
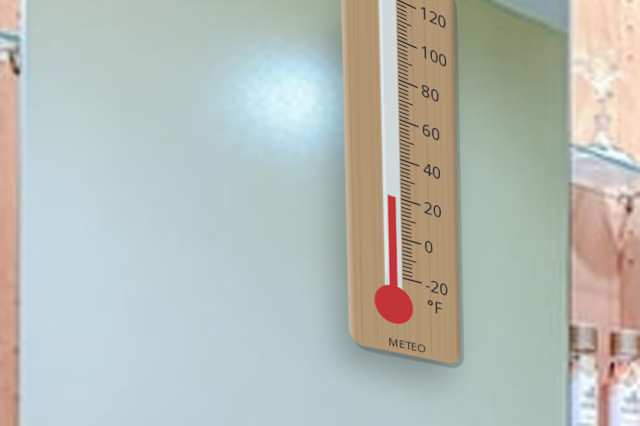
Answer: 20
